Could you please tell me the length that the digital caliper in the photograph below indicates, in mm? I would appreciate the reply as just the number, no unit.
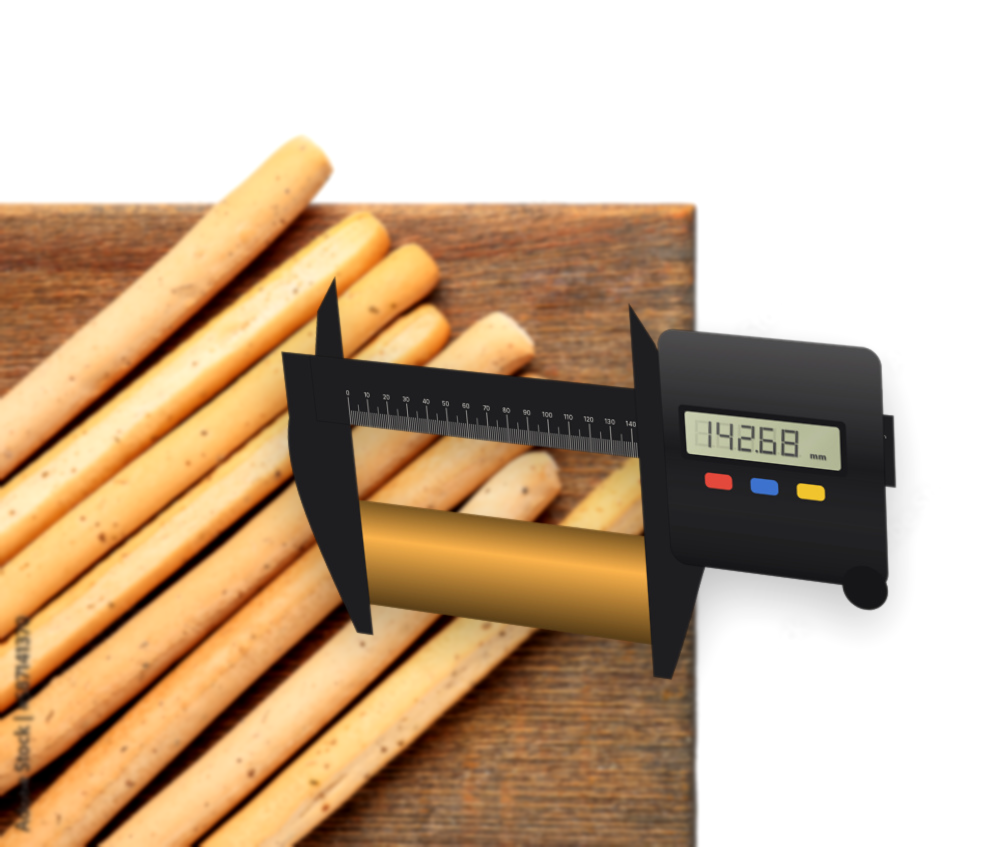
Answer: 142.68
